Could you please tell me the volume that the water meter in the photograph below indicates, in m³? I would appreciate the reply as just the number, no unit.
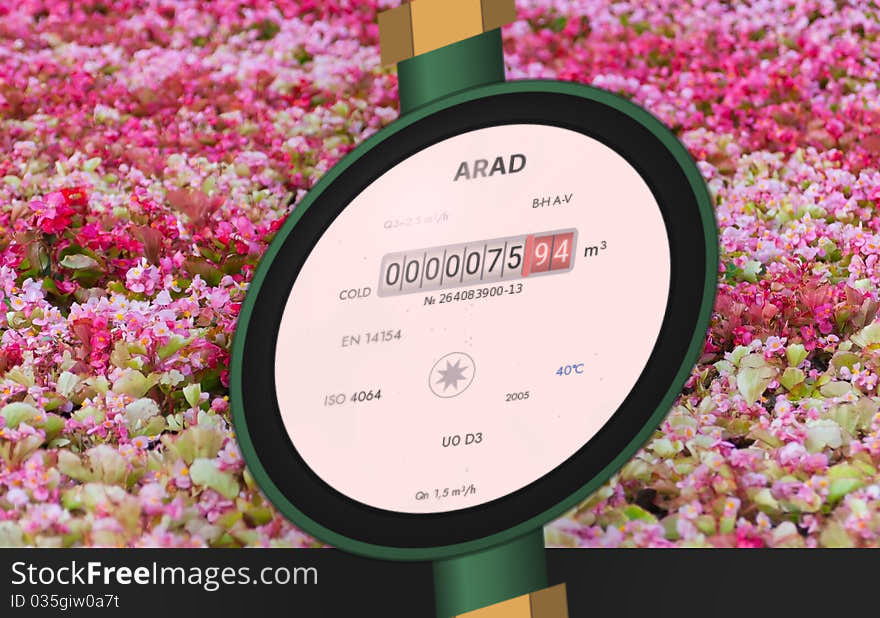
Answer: 75.94
